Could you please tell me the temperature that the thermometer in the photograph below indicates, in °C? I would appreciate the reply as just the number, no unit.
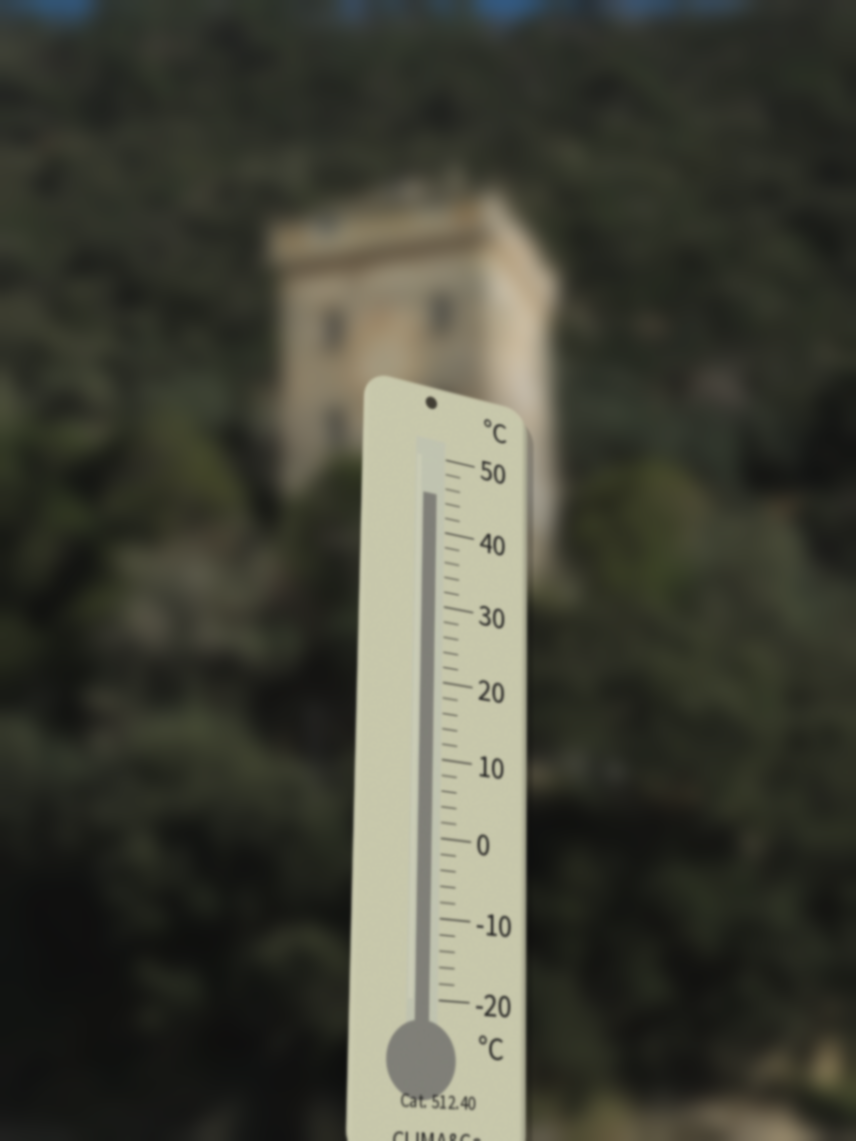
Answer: 45
